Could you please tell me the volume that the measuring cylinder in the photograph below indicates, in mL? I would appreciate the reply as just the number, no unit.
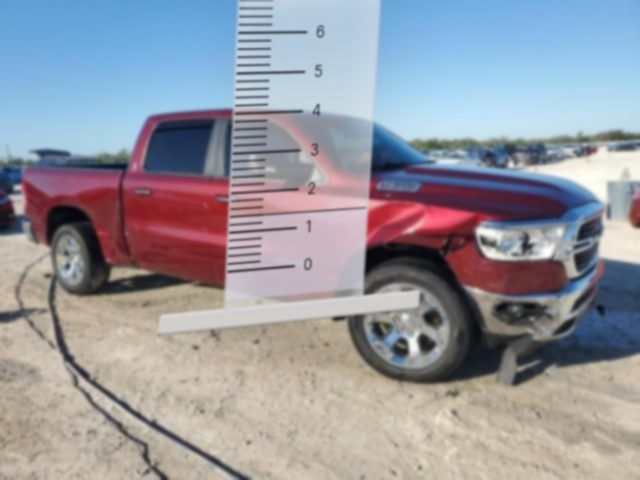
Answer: 1.4
